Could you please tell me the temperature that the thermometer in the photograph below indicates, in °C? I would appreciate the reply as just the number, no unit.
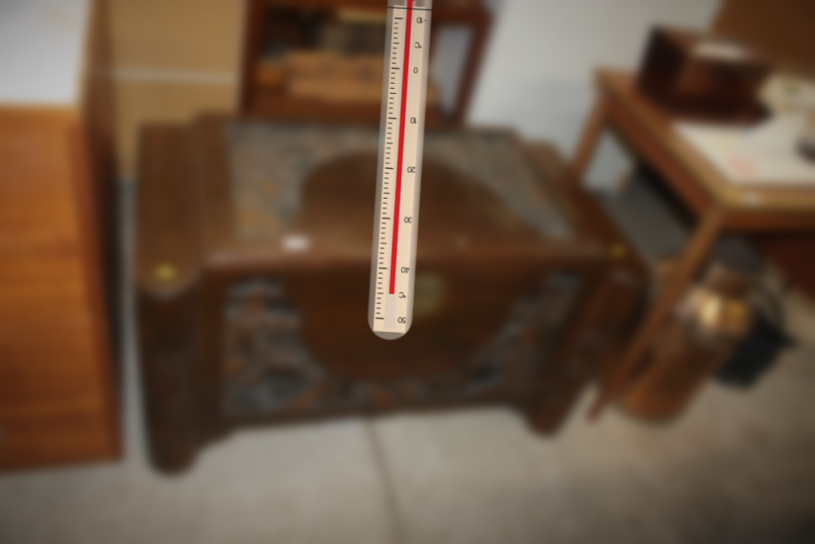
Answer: 45
